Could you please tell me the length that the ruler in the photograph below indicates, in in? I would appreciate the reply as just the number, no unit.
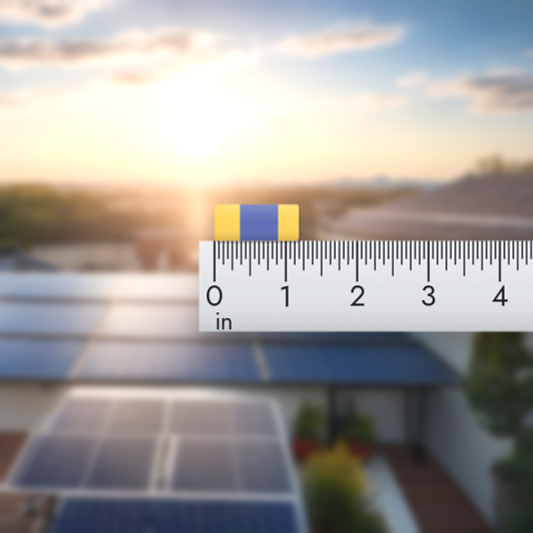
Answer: 1.1875
